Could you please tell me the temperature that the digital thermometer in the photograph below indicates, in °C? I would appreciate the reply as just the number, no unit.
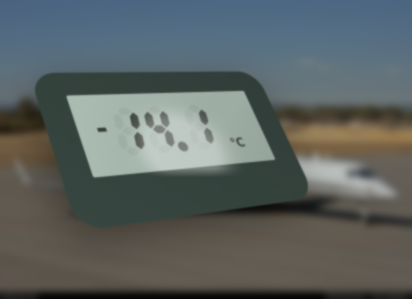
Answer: -14.1
